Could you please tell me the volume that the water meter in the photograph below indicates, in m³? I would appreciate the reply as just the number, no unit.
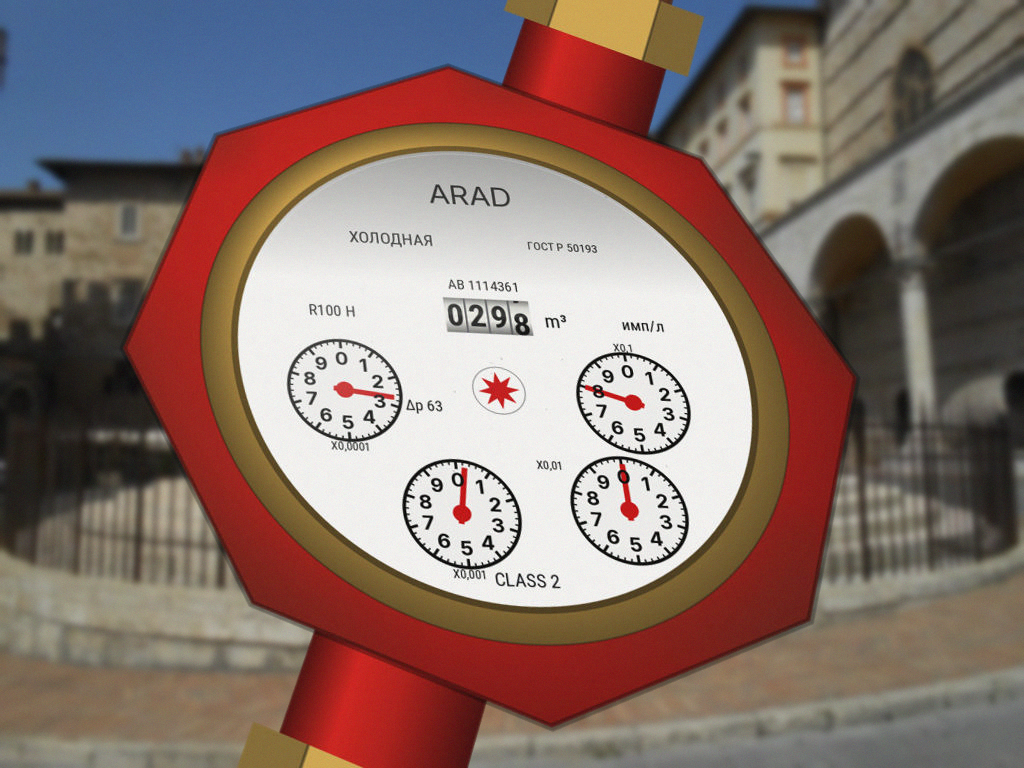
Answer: 297.8002
